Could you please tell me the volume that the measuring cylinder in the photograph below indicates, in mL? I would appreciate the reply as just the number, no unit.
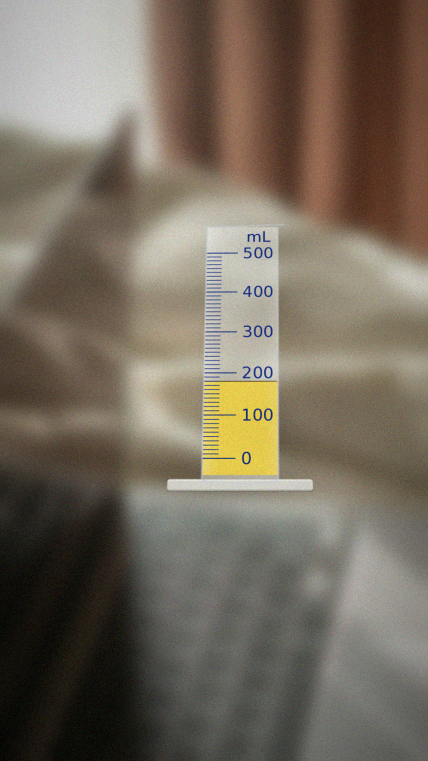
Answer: 180
